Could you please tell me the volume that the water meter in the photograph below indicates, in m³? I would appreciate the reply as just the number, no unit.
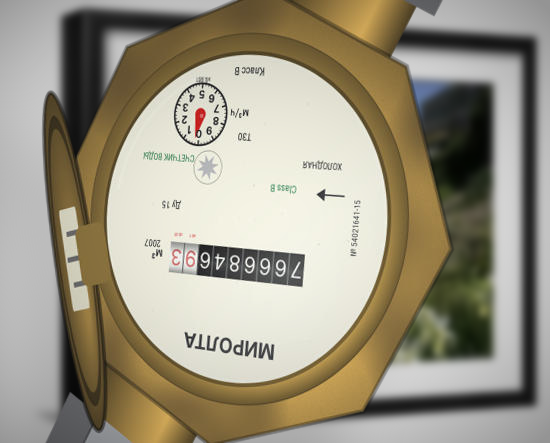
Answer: 7666846.930
